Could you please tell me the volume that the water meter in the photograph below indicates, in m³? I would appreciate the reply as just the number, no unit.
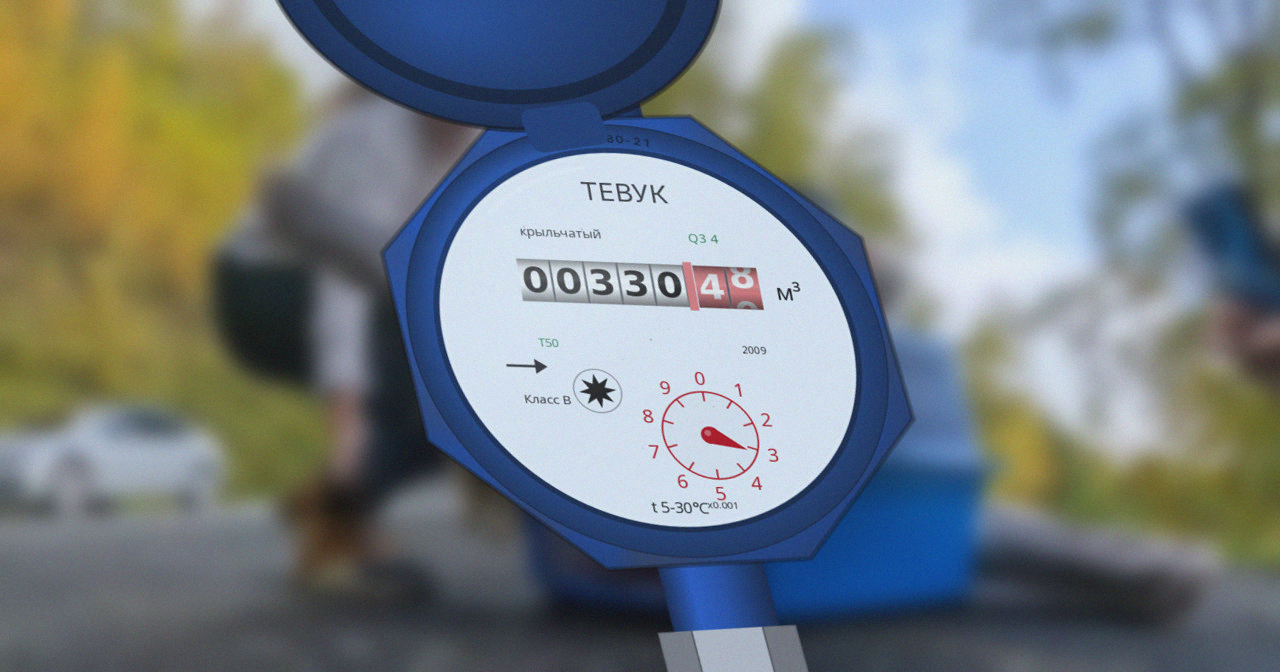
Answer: 330.483
